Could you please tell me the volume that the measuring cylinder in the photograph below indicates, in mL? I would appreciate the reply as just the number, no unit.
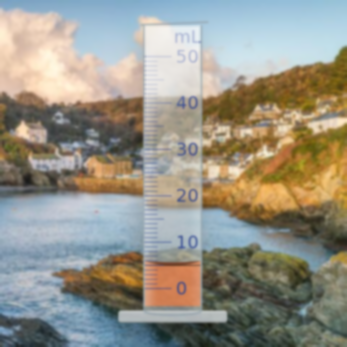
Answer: 5
